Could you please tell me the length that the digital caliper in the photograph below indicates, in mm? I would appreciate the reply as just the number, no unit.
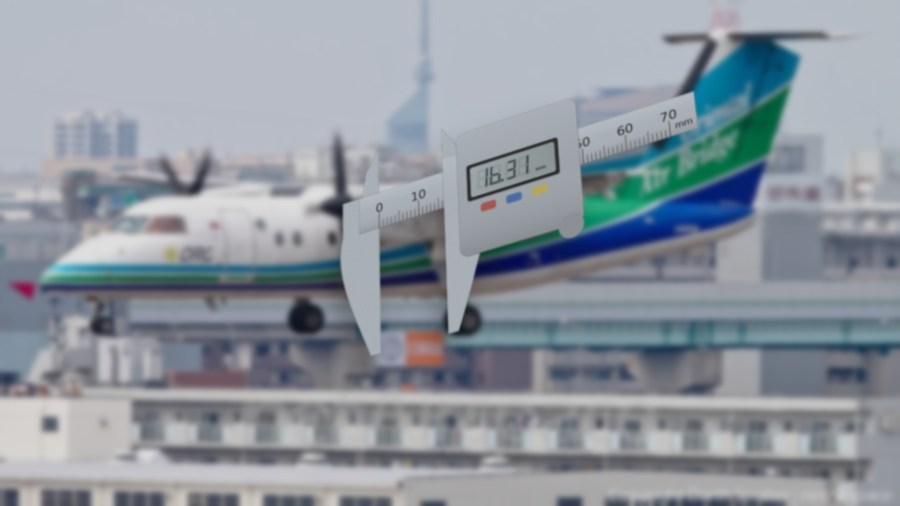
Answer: 16.31
